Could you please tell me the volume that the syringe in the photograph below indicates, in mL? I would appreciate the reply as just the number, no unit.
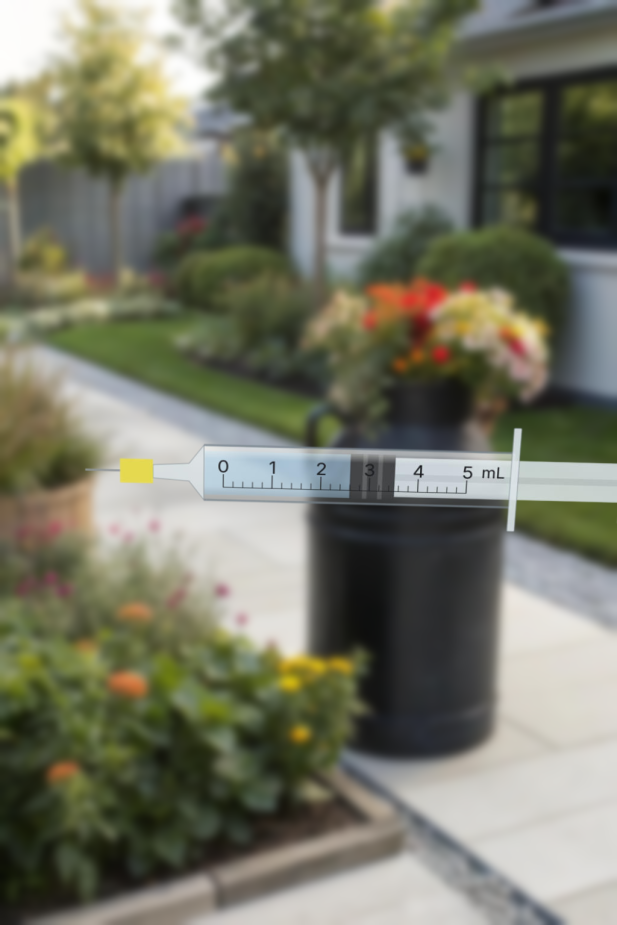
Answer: 2.6
